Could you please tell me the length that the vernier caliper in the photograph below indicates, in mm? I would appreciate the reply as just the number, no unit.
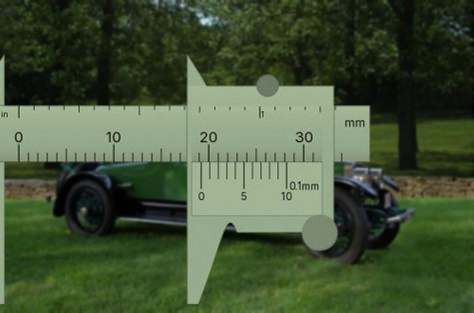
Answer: 19.2
